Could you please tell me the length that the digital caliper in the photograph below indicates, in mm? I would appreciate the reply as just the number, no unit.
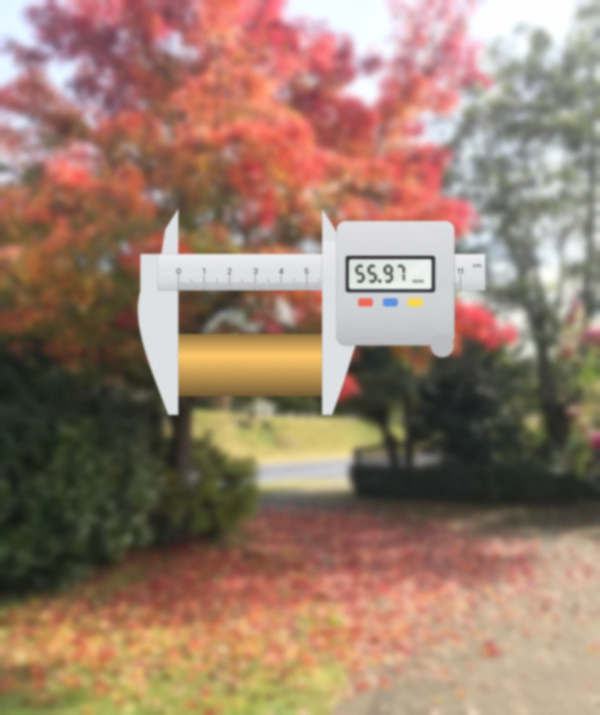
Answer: 55.97
